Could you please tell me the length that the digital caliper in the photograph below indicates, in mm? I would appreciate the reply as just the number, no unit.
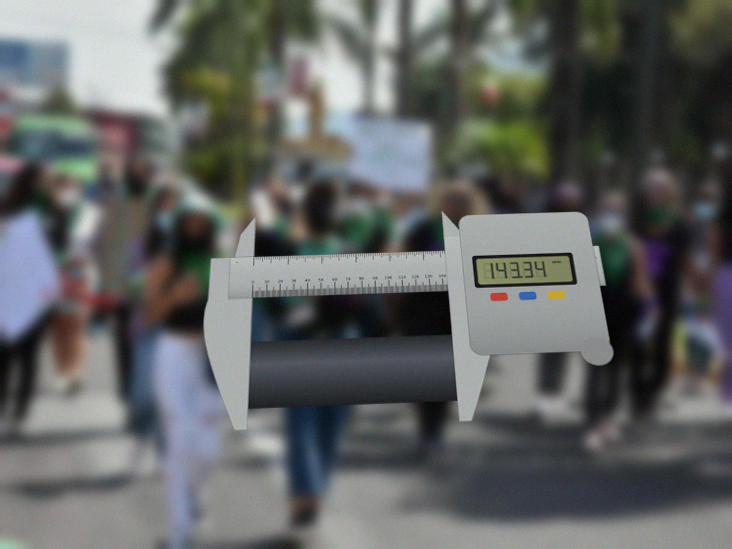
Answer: 143.34
